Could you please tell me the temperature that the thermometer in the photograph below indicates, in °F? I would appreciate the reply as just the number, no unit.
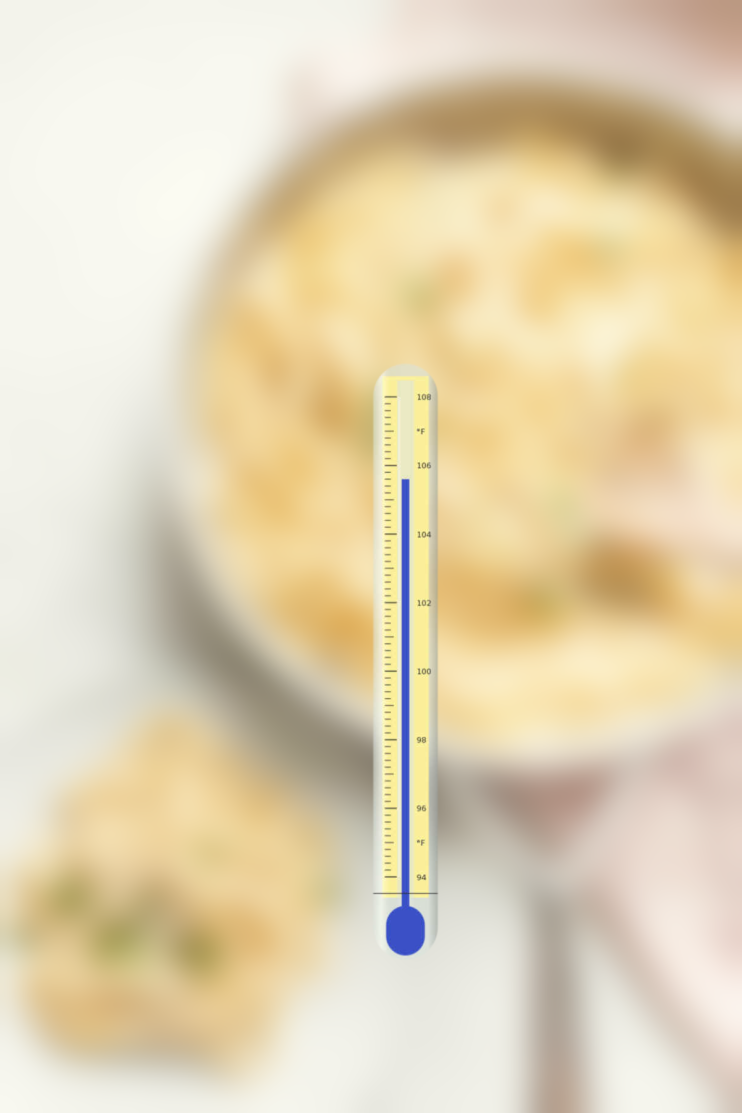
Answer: 105.6
